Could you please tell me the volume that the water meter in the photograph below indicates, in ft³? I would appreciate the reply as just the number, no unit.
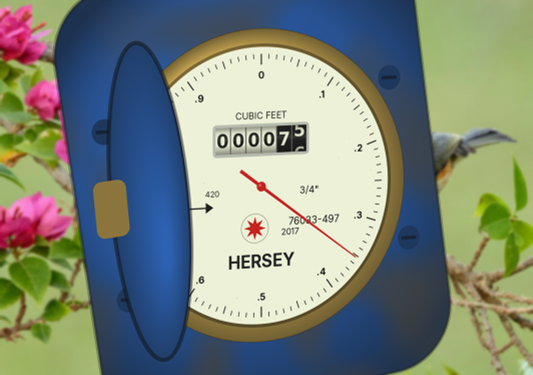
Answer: 75.35
